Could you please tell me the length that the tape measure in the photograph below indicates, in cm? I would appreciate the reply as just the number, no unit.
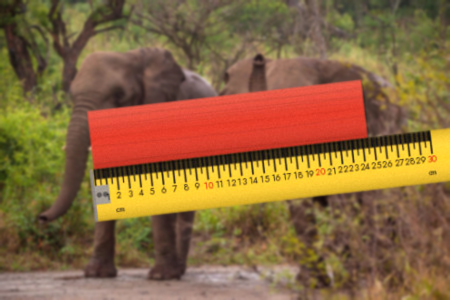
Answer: 24.5
